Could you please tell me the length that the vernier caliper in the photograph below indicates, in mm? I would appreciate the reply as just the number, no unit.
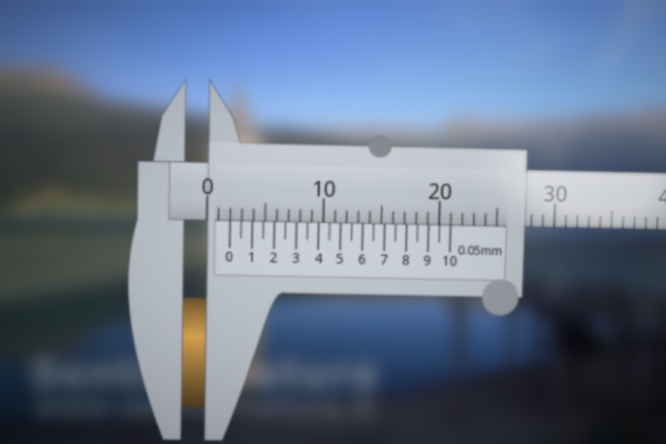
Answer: 2.0
